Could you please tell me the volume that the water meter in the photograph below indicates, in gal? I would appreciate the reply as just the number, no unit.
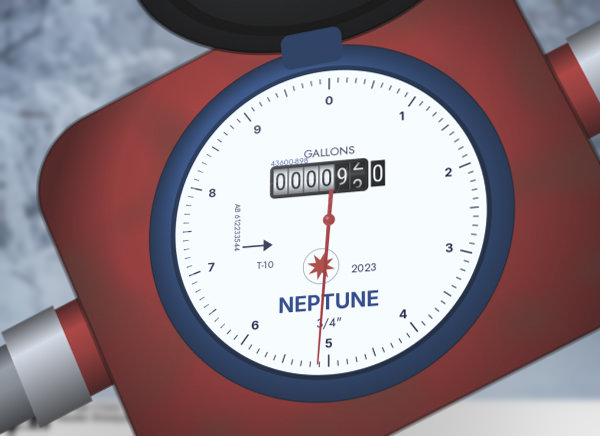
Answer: 925.1
